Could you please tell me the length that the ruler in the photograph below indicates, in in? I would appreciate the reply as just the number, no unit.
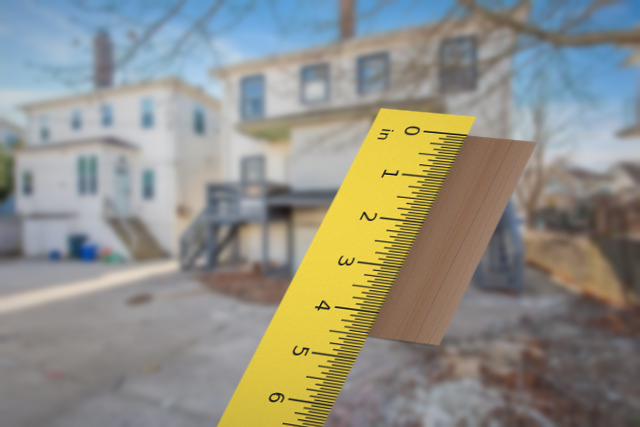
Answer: 4.5
